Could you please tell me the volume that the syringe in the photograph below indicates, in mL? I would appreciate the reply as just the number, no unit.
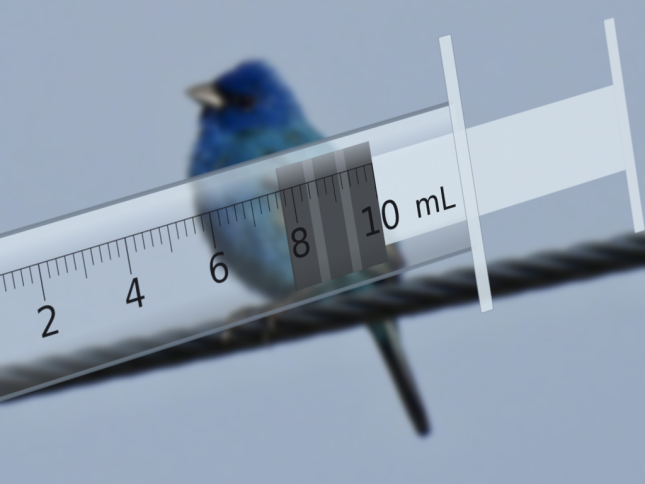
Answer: 7.7
